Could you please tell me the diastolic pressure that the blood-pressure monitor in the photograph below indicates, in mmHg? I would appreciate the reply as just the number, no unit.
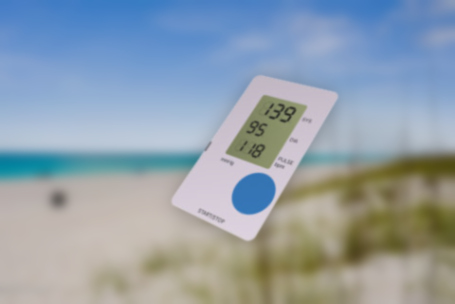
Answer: 95
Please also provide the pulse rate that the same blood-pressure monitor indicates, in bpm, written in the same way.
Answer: 118
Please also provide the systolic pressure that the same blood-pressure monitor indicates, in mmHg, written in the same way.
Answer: 139
